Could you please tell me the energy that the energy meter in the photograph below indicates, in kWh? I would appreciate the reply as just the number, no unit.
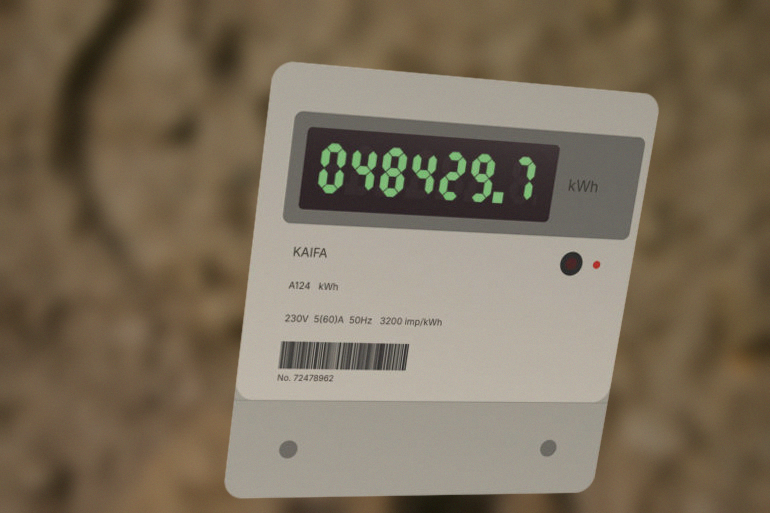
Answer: 48429.7
